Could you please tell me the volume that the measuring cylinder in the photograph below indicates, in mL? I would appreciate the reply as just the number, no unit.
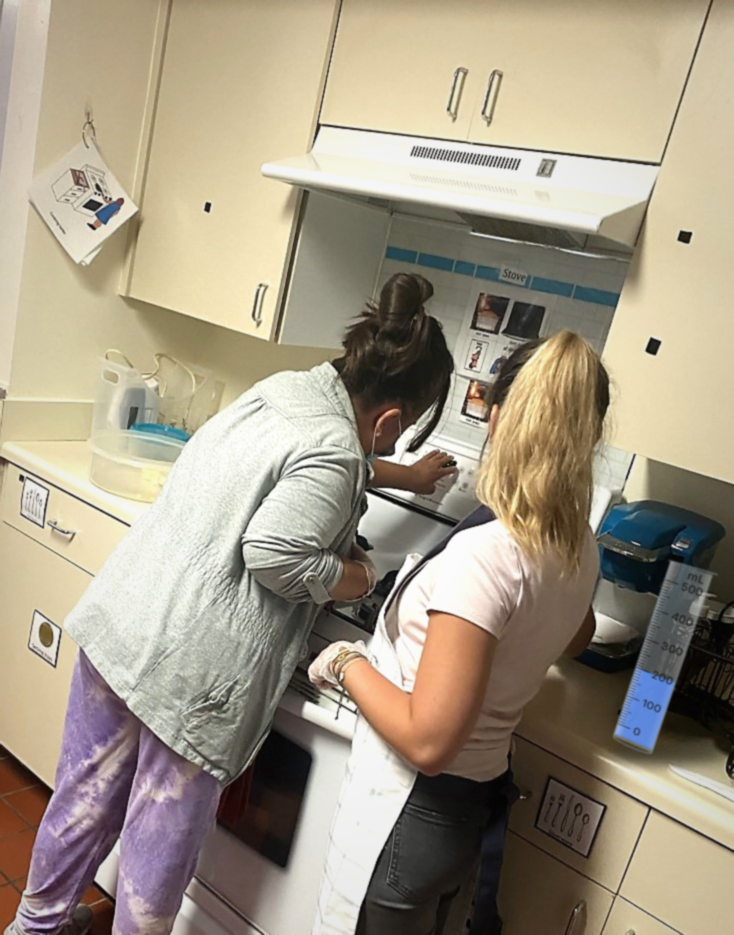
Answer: 200
